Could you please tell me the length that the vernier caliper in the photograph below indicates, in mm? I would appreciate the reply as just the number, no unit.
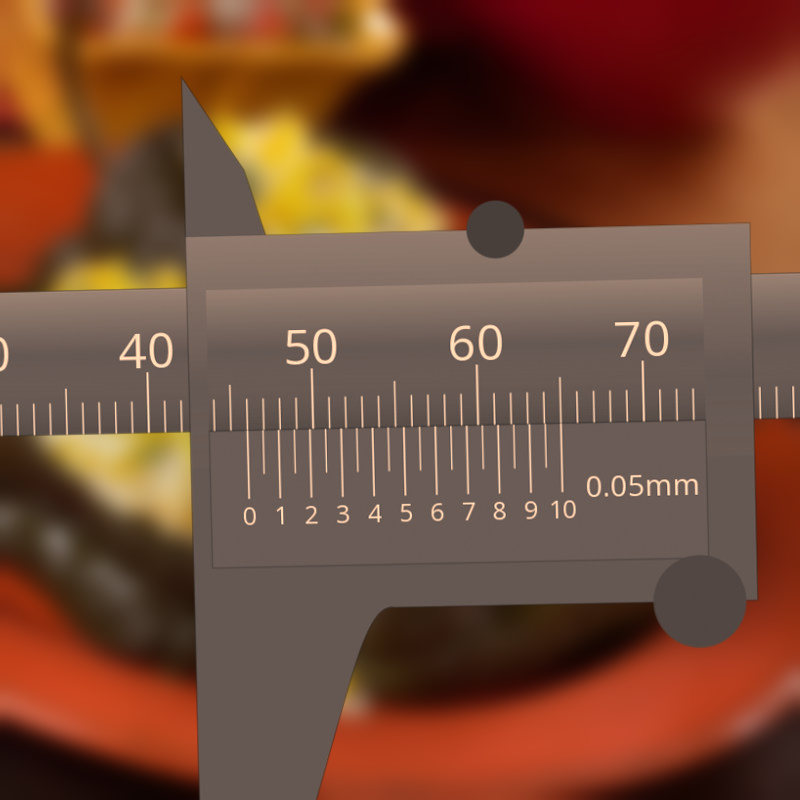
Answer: 46.0
